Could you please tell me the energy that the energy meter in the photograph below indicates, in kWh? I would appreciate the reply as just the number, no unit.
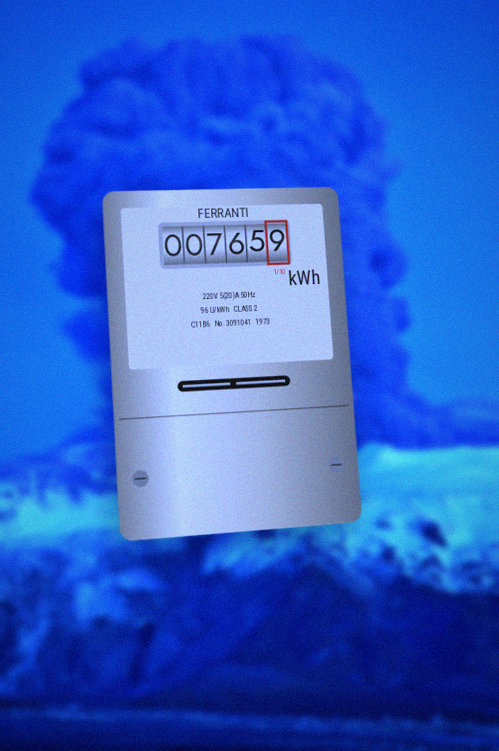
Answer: 765.9
